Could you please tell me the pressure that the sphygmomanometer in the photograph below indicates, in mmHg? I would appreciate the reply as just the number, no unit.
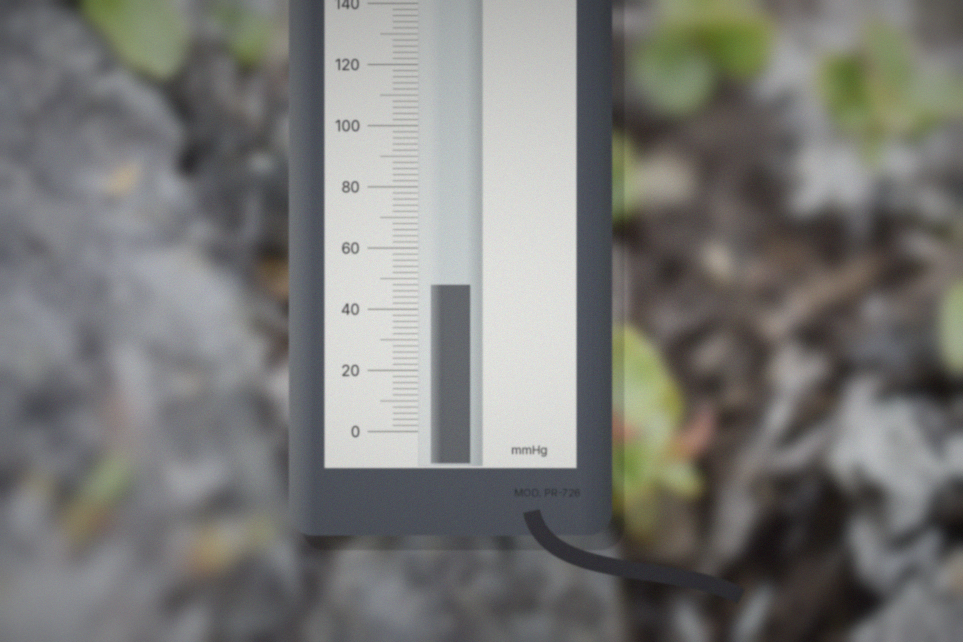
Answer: 48
